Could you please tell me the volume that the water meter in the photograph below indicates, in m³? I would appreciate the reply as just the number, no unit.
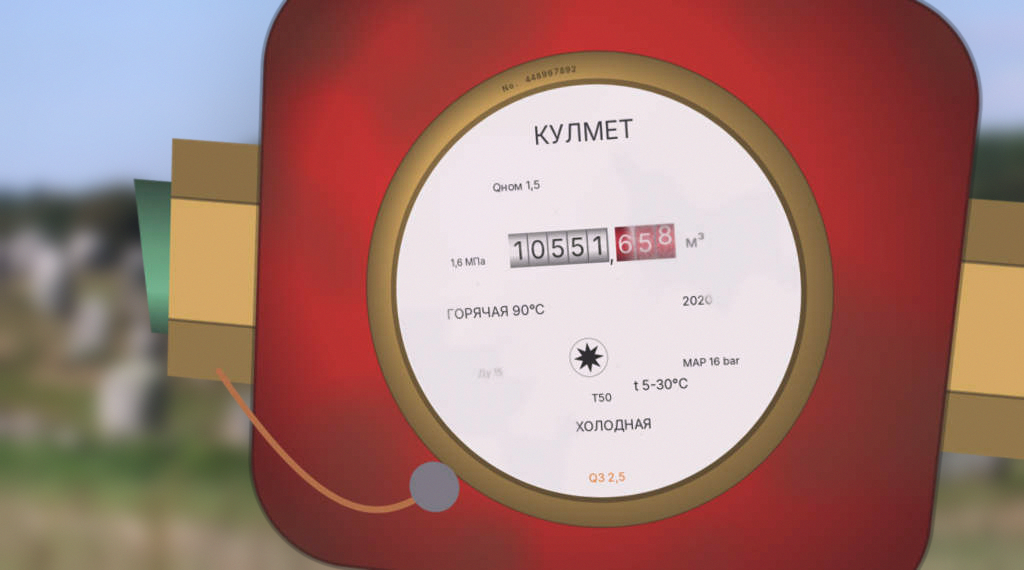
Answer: 10551.658
